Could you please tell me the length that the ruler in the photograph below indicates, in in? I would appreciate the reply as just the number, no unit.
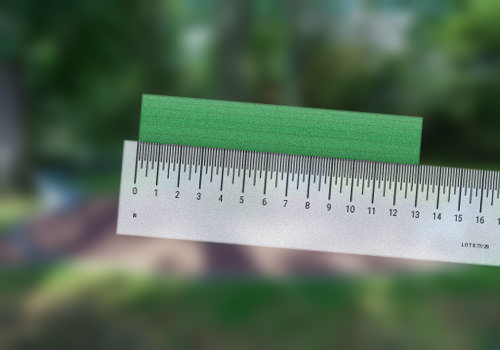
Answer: 13
